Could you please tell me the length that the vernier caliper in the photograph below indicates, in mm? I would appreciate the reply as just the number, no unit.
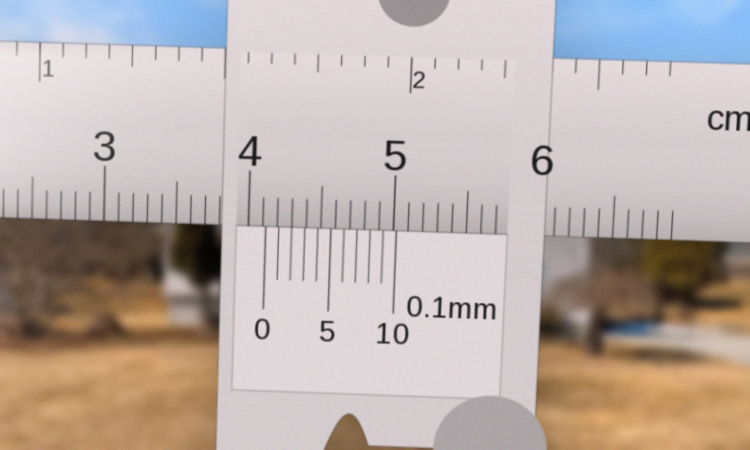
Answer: 41.2
